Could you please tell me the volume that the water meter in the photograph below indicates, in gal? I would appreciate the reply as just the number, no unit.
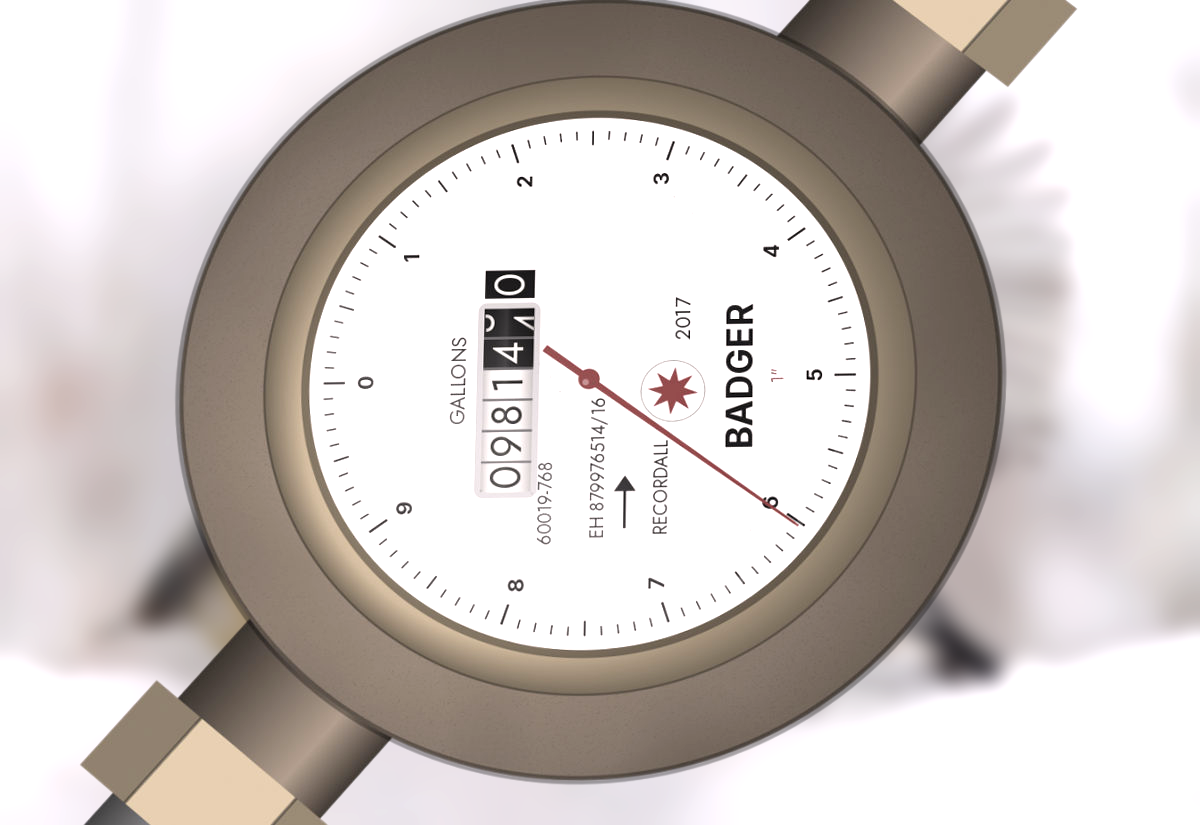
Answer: 981436.0
